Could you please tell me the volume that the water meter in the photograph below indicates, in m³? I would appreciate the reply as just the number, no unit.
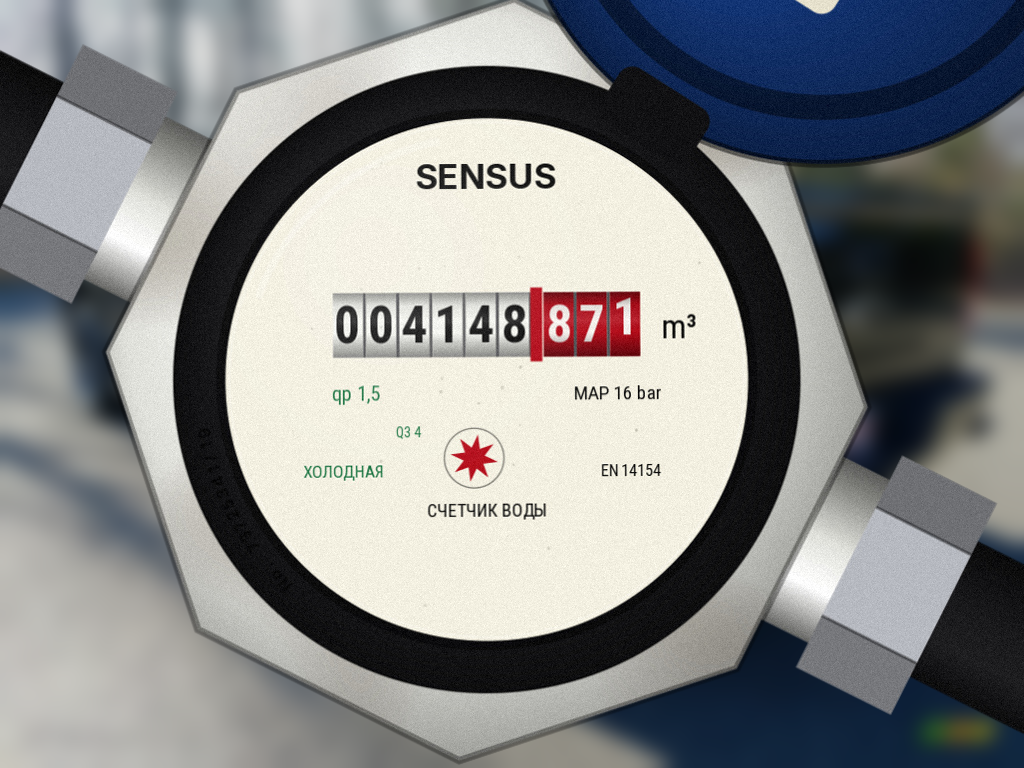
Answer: 4148.871
